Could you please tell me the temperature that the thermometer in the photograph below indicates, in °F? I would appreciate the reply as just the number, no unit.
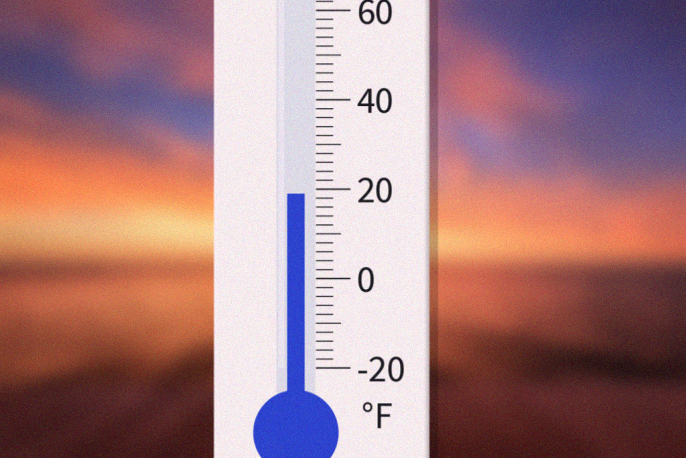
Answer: 19
